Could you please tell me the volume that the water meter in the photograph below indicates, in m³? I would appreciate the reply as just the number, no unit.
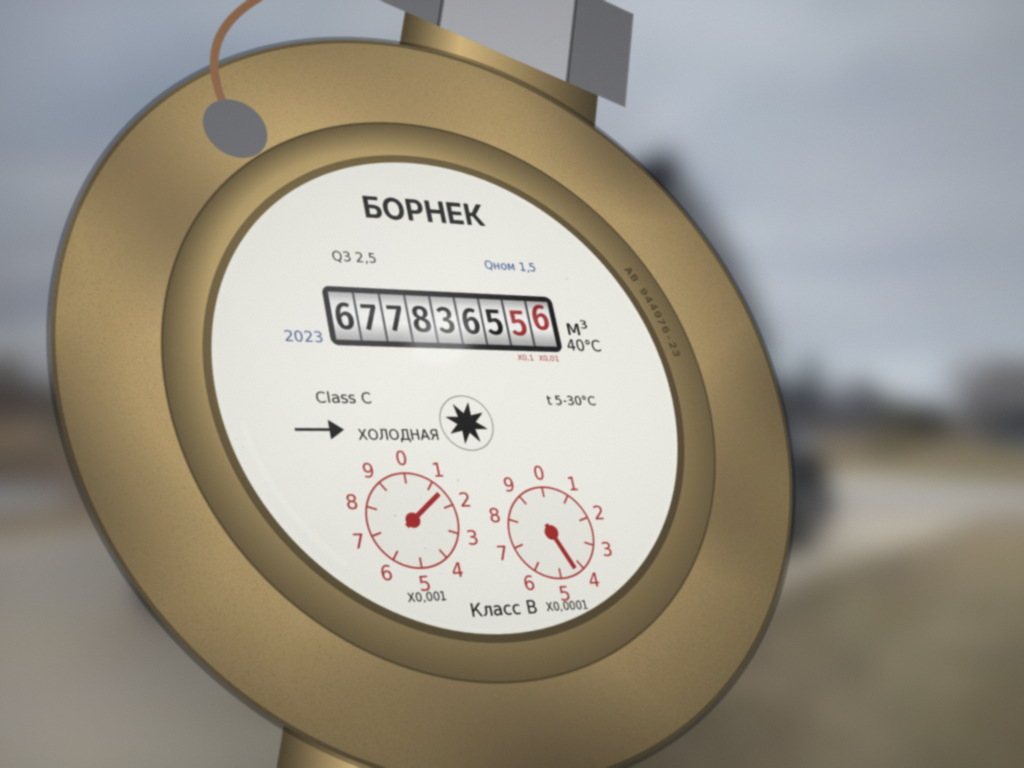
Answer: 6778365.5614
